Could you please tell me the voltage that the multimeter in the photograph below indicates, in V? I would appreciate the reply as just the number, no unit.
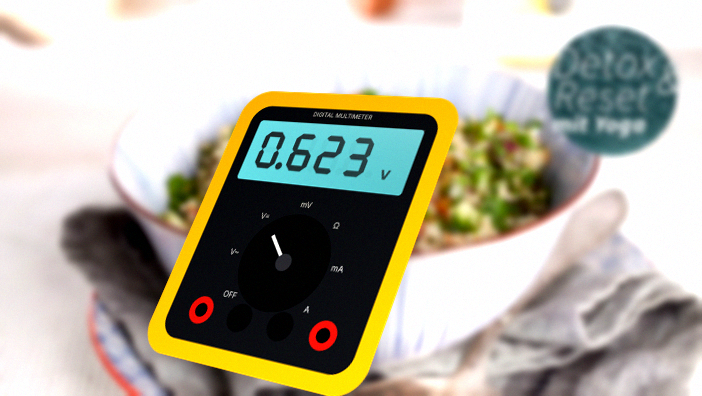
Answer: 0.623
